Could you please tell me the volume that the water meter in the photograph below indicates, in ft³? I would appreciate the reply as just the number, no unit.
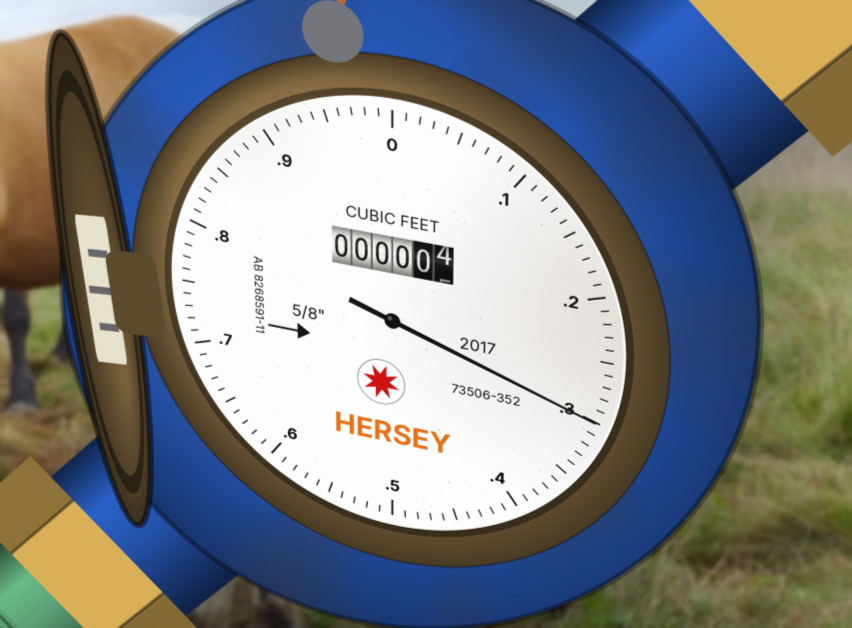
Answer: 4.30
